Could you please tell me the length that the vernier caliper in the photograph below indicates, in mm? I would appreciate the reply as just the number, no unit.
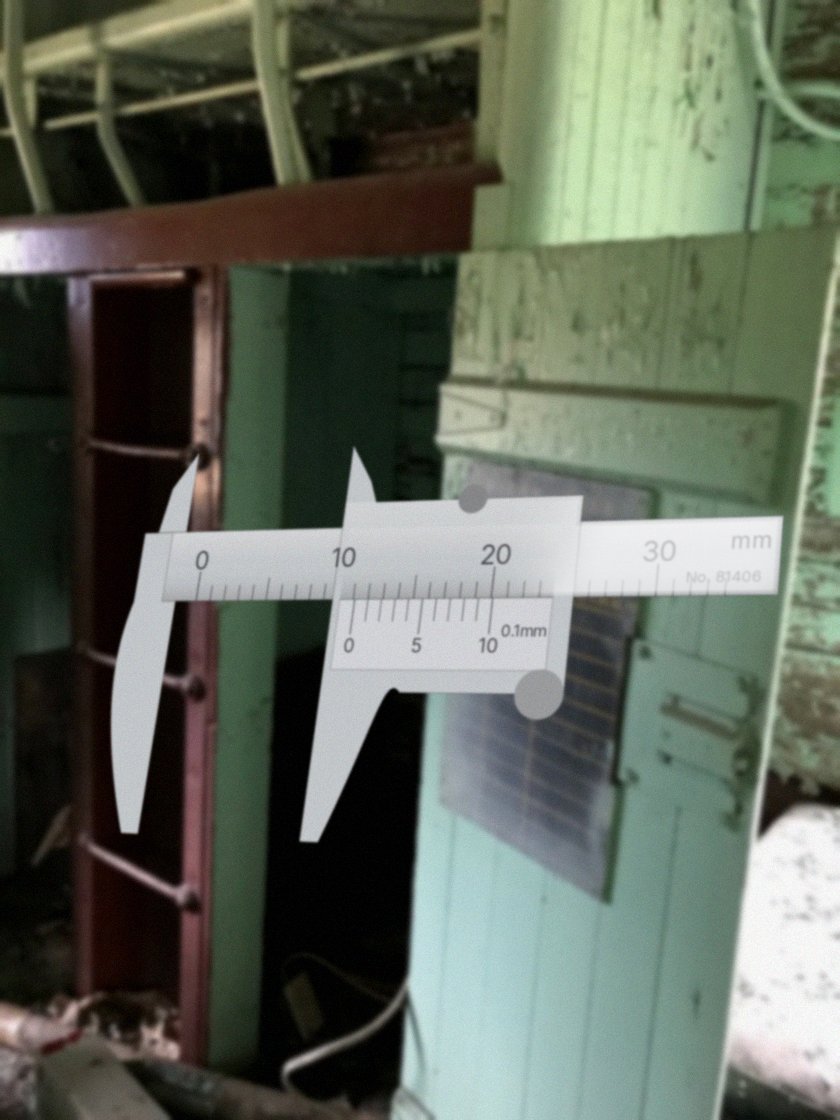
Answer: 11.1
